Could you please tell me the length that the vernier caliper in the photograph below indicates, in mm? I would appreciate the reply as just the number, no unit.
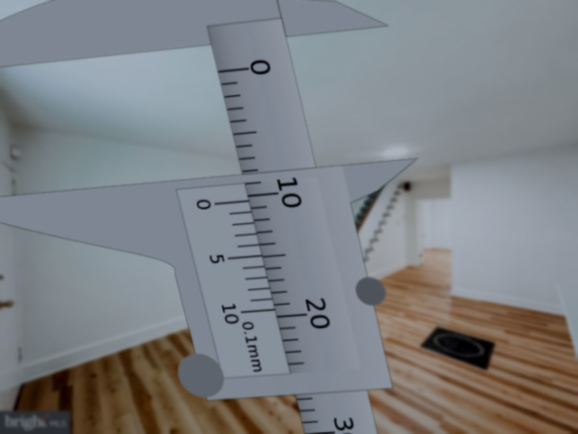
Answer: 10.4
